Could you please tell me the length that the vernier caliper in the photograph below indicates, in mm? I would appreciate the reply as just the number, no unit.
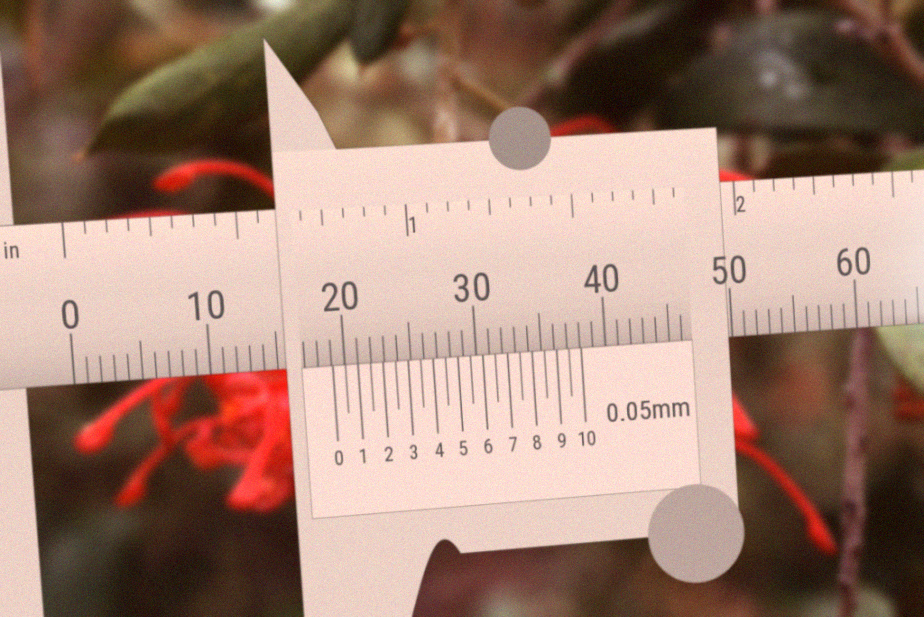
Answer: 19.1
